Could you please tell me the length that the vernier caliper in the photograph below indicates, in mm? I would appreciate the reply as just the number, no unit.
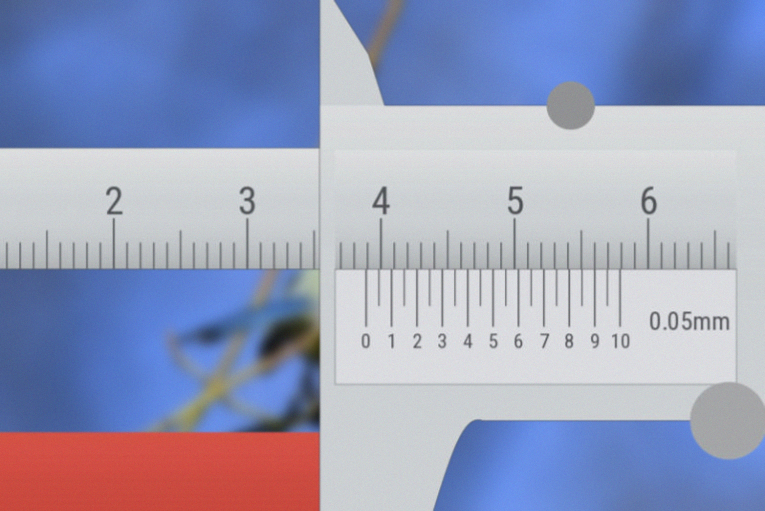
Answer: 38.9
